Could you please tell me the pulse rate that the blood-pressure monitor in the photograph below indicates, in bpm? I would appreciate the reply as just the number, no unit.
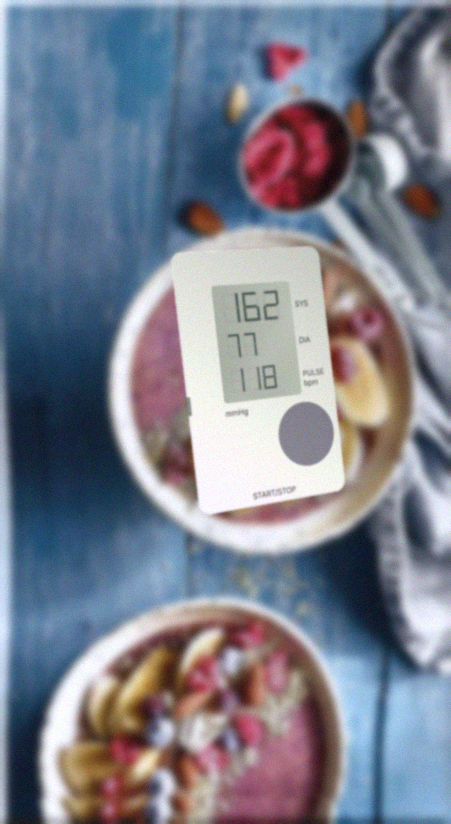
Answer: 118
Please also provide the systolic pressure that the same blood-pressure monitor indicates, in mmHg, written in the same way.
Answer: 162
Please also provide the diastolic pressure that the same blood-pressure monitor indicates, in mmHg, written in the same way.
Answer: 77
